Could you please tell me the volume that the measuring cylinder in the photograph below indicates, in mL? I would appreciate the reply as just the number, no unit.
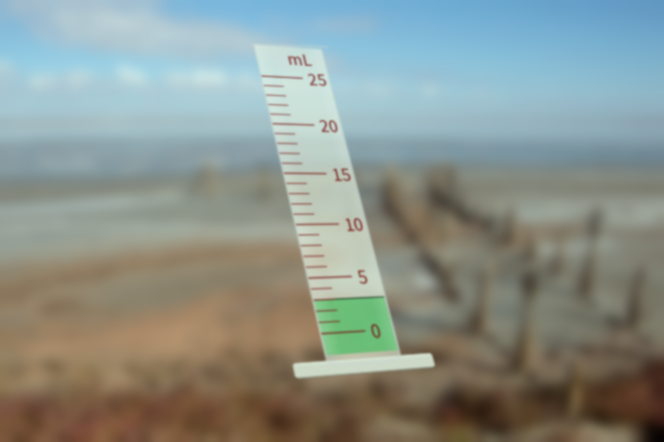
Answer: 3
